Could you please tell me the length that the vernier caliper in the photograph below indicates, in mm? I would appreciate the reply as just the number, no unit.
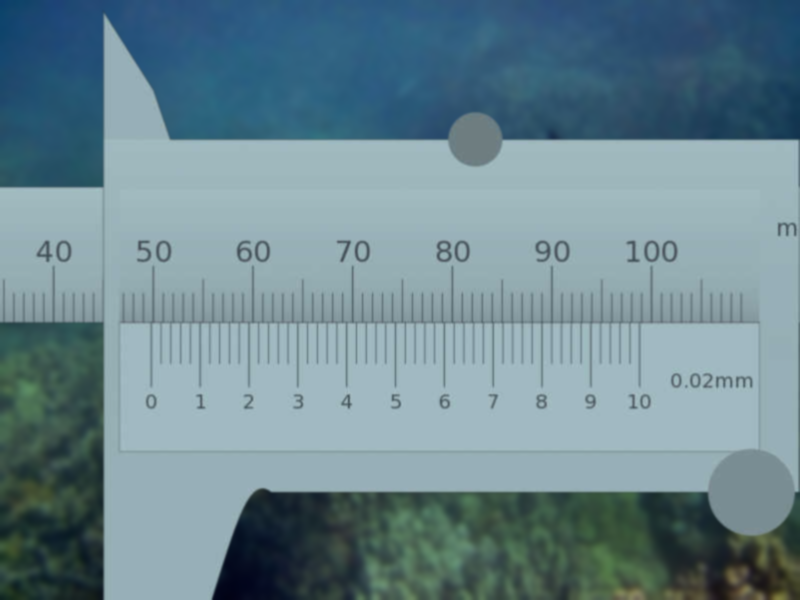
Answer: 49.8
